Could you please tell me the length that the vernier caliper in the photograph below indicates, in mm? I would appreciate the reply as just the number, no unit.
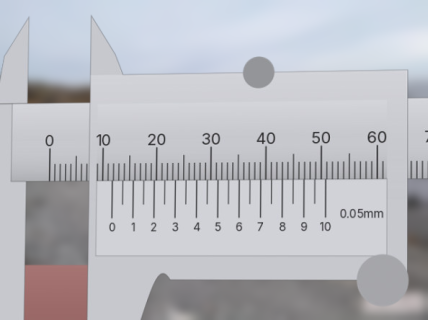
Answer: 11.8
